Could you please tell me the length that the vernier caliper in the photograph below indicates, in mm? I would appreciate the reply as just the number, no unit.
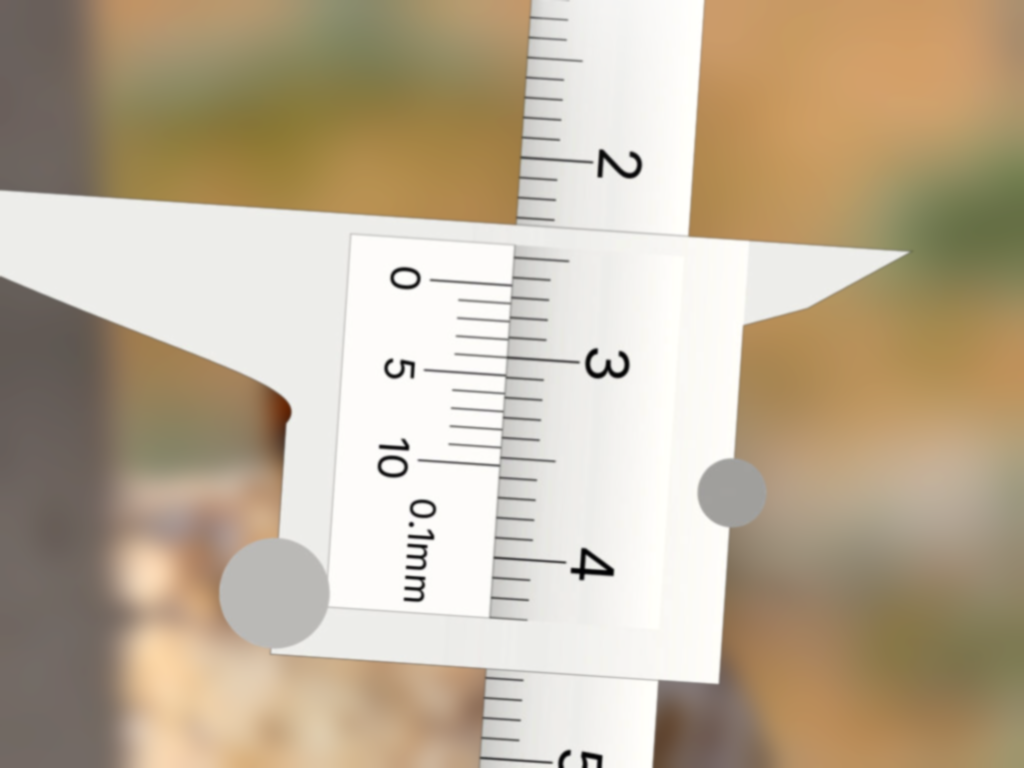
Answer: 26.4
